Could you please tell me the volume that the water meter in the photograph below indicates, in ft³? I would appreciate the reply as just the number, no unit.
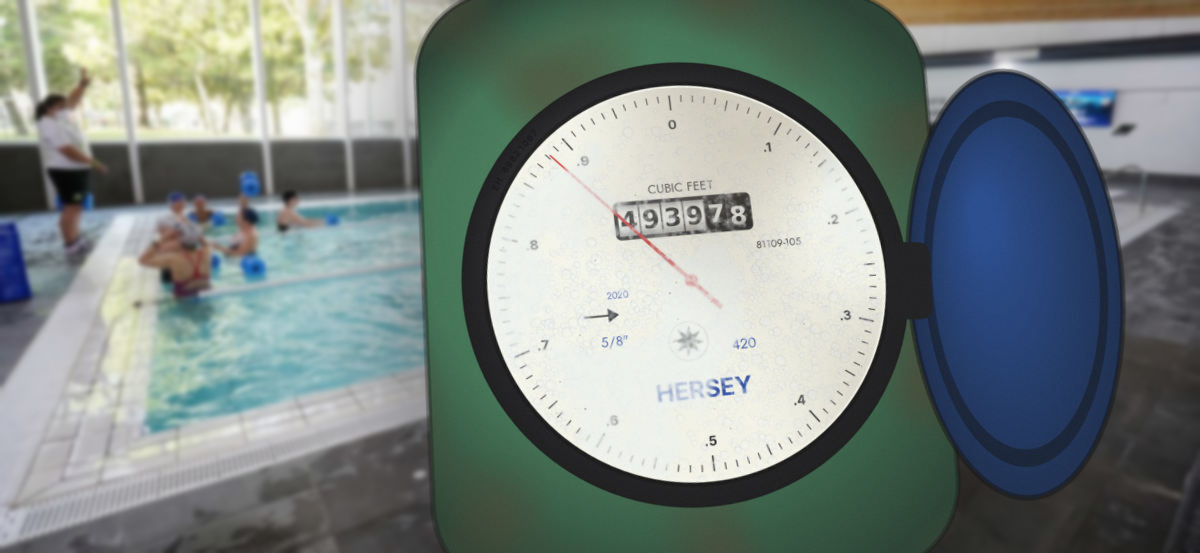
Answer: 493977.88
